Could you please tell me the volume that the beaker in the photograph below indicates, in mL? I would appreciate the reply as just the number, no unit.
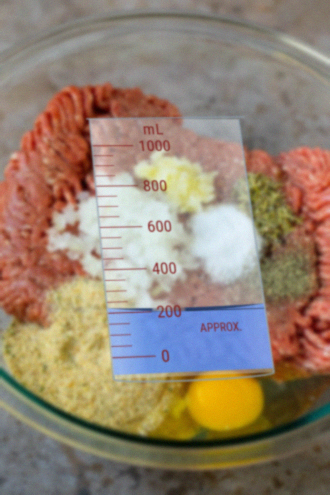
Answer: 200
